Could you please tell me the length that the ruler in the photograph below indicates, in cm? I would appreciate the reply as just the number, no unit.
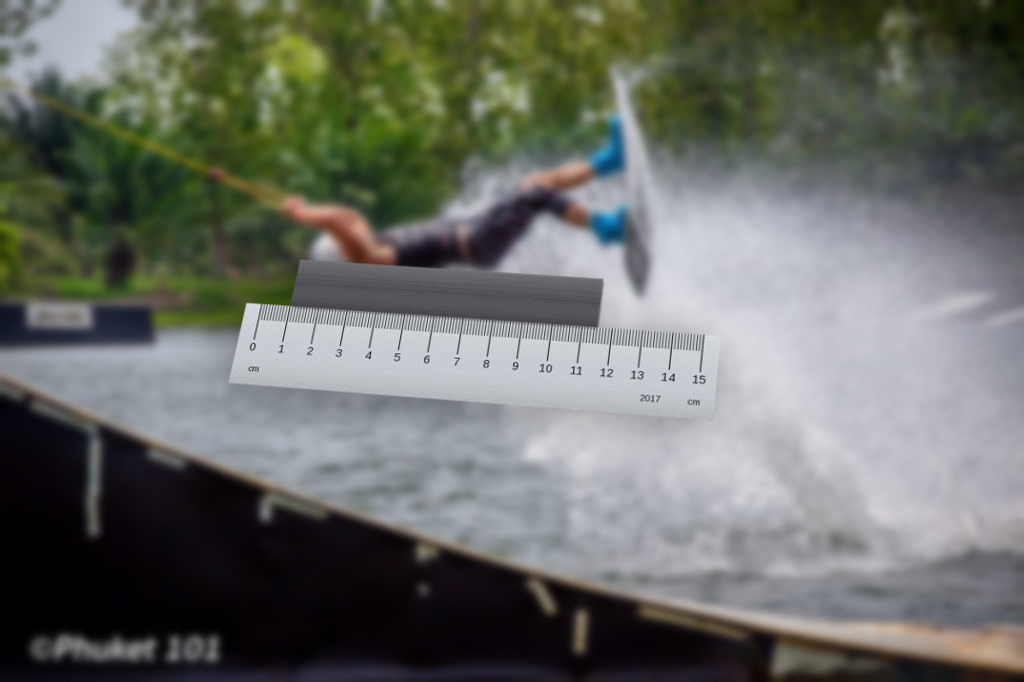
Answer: 10.5
